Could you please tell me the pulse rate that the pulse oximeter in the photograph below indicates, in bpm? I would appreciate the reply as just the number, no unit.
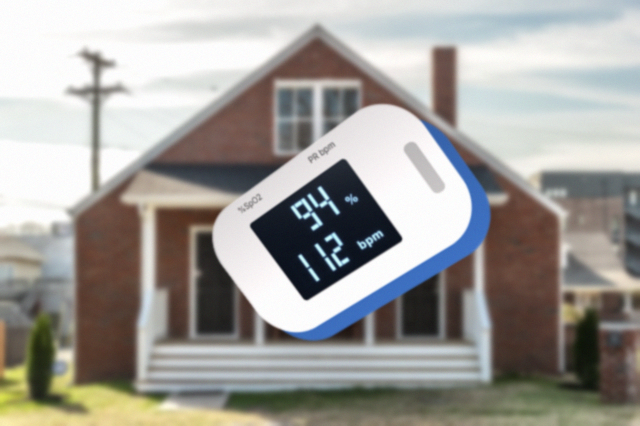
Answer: 112
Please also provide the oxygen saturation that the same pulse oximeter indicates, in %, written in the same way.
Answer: 94
